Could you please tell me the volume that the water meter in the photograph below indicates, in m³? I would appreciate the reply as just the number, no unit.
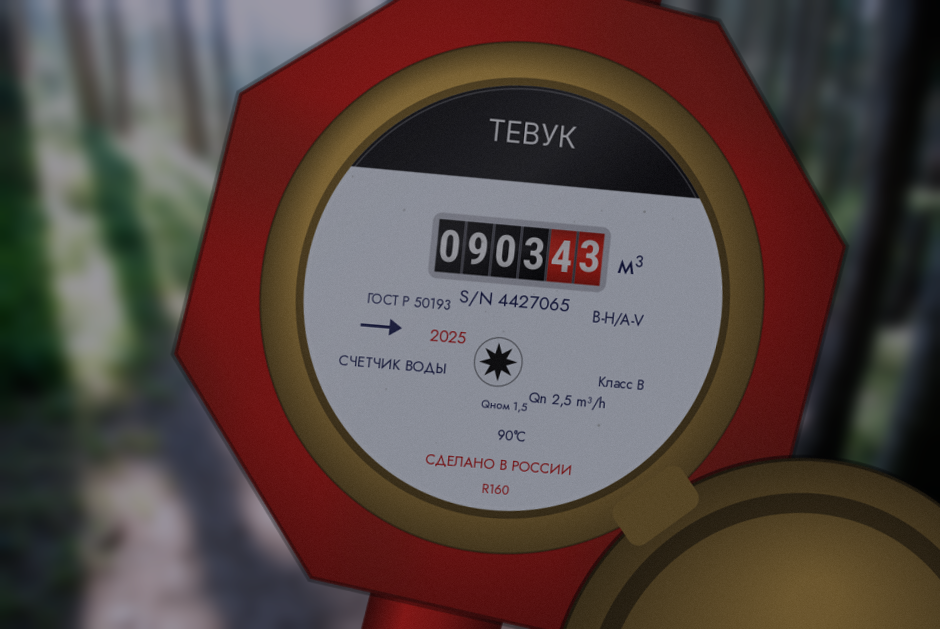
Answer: 903.43
